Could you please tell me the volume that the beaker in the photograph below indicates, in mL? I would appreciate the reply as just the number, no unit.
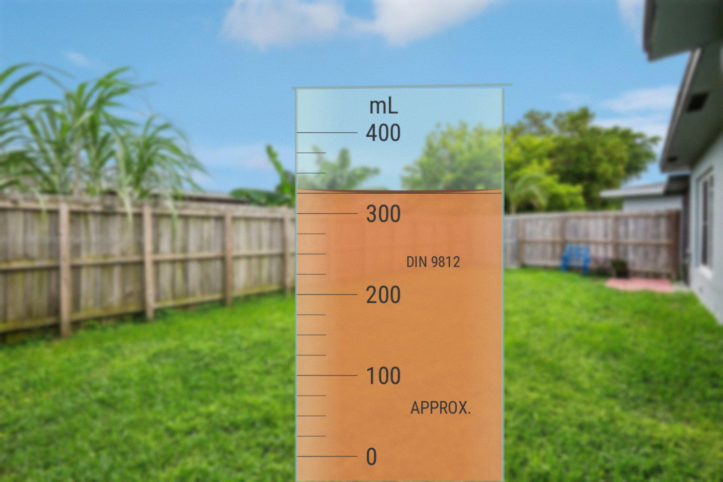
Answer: 325
